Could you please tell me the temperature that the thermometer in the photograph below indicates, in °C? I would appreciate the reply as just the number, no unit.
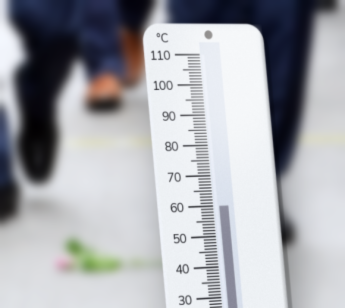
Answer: 60
